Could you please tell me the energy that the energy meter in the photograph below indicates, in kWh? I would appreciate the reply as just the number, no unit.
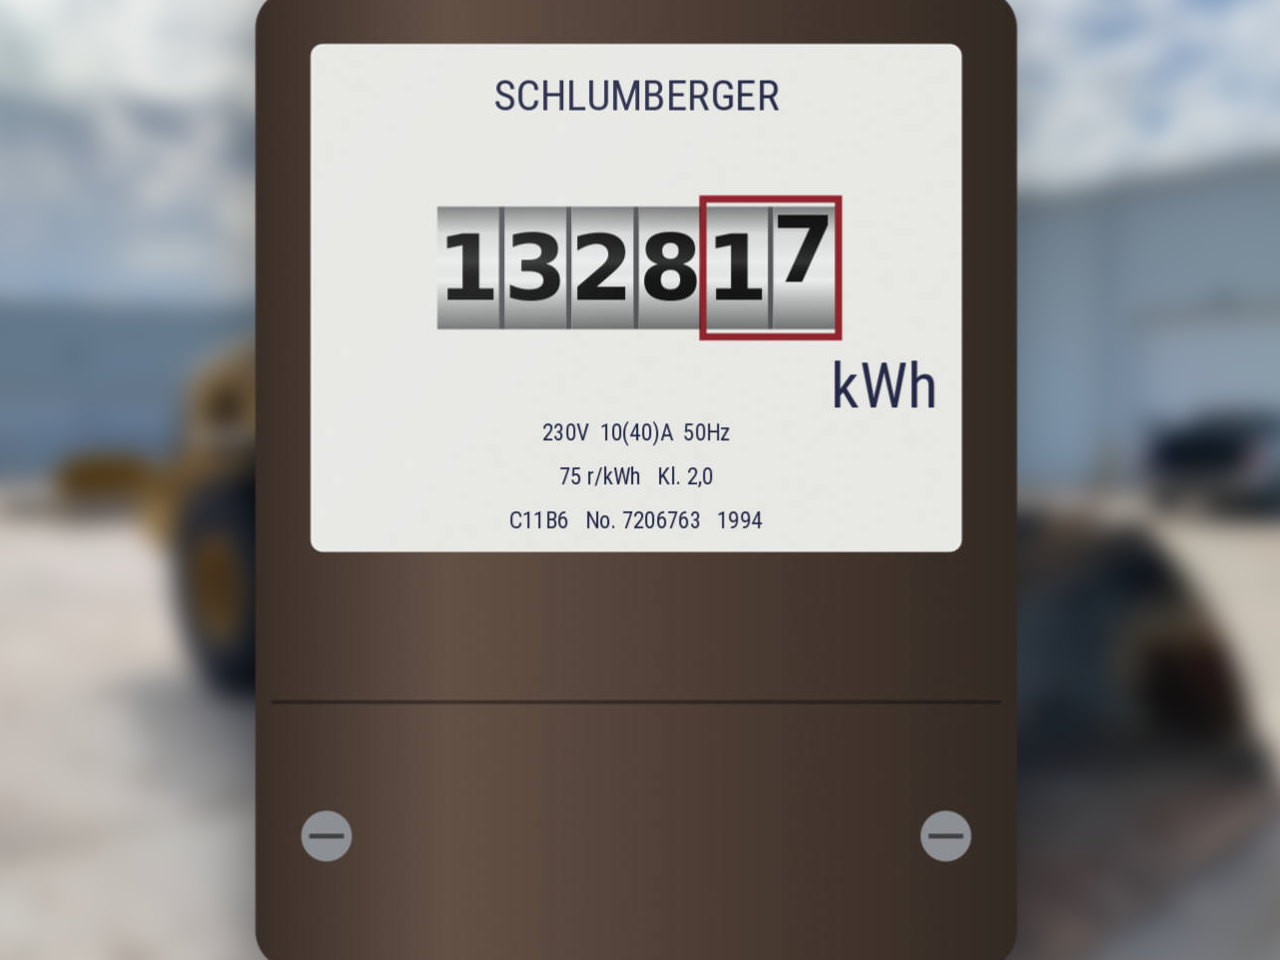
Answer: 1328.17
